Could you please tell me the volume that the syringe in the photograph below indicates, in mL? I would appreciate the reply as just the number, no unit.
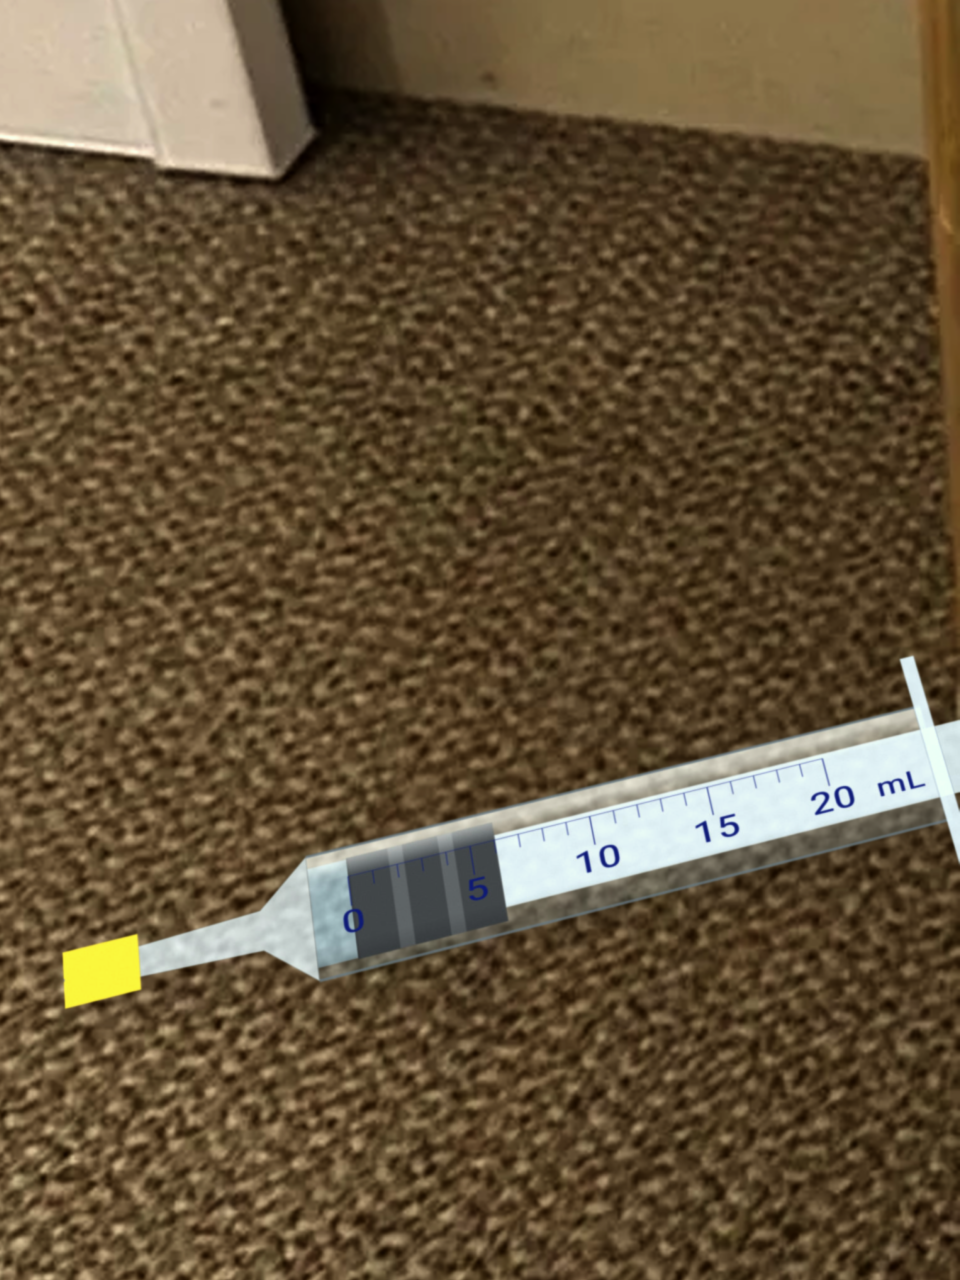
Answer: 0
